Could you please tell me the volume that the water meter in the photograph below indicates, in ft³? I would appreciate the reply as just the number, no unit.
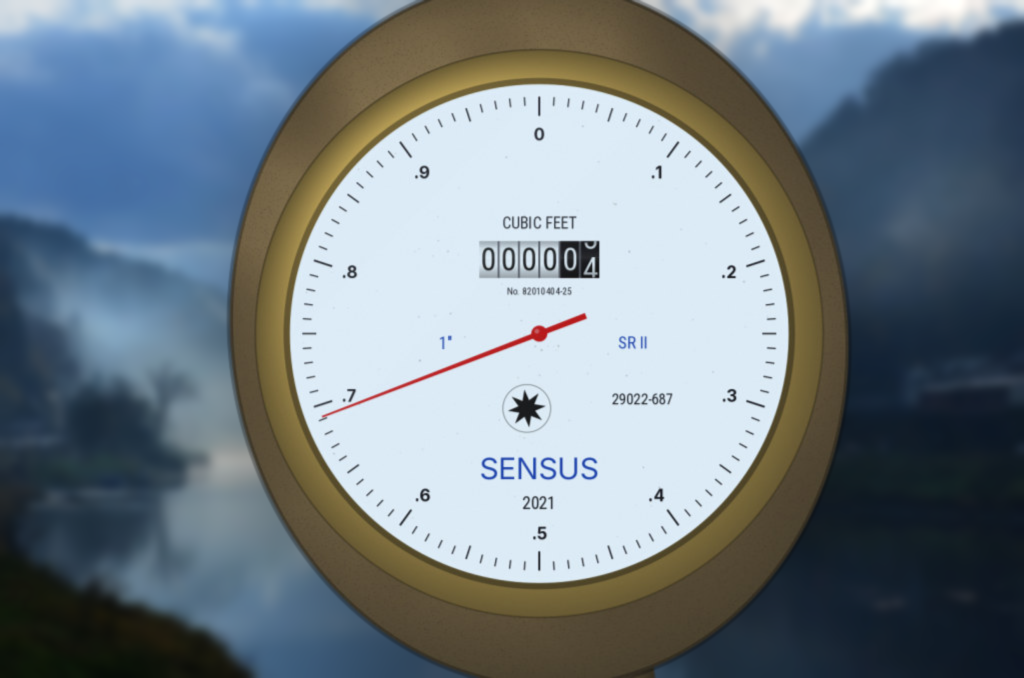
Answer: 3.69
